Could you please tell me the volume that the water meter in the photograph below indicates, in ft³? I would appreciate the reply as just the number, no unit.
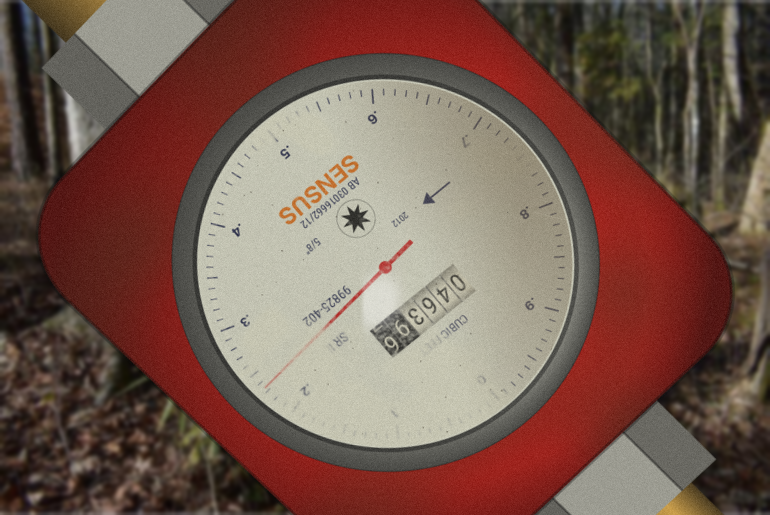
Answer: 46396.23
